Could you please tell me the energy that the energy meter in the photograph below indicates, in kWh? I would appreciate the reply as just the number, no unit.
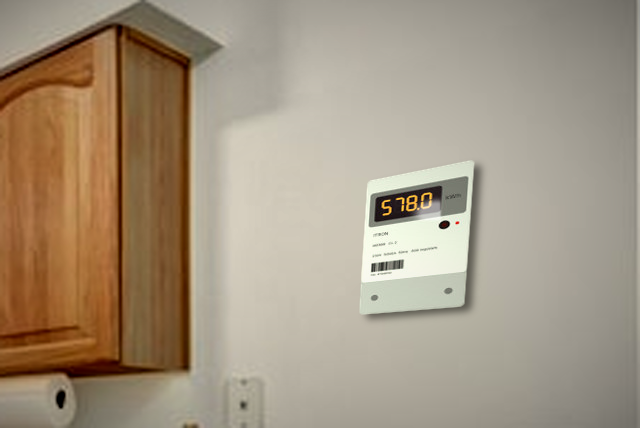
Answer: 578.0
